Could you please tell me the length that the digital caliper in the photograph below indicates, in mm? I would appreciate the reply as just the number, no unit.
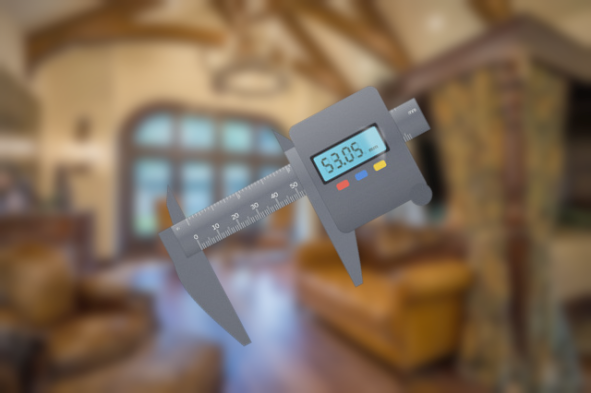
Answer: 53.05
